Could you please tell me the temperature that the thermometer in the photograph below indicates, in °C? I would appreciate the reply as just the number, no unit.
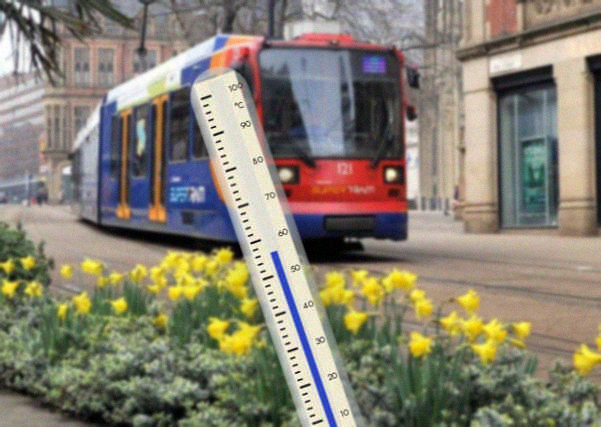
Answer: 56
